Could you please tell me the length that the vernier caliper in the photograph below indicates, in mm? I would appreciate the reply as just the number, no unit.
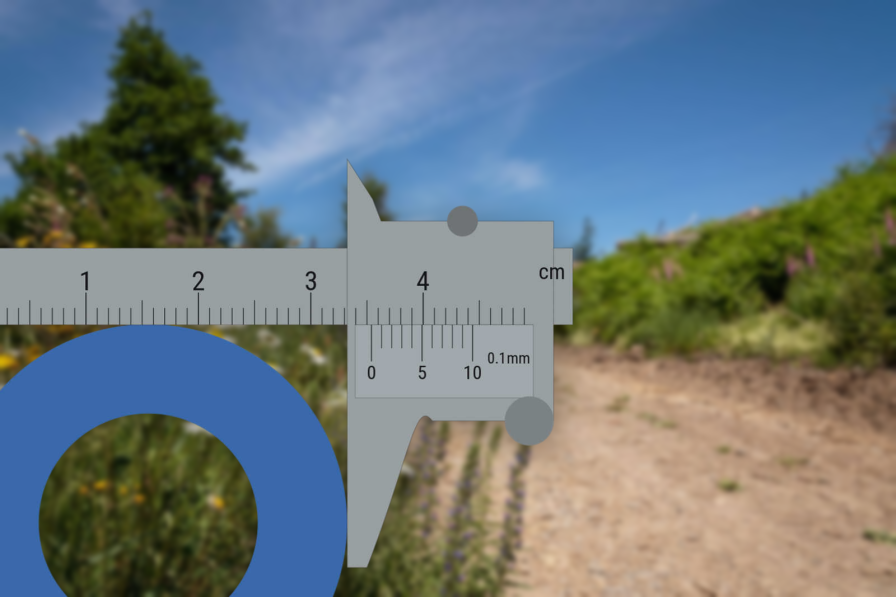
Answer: 35.4
